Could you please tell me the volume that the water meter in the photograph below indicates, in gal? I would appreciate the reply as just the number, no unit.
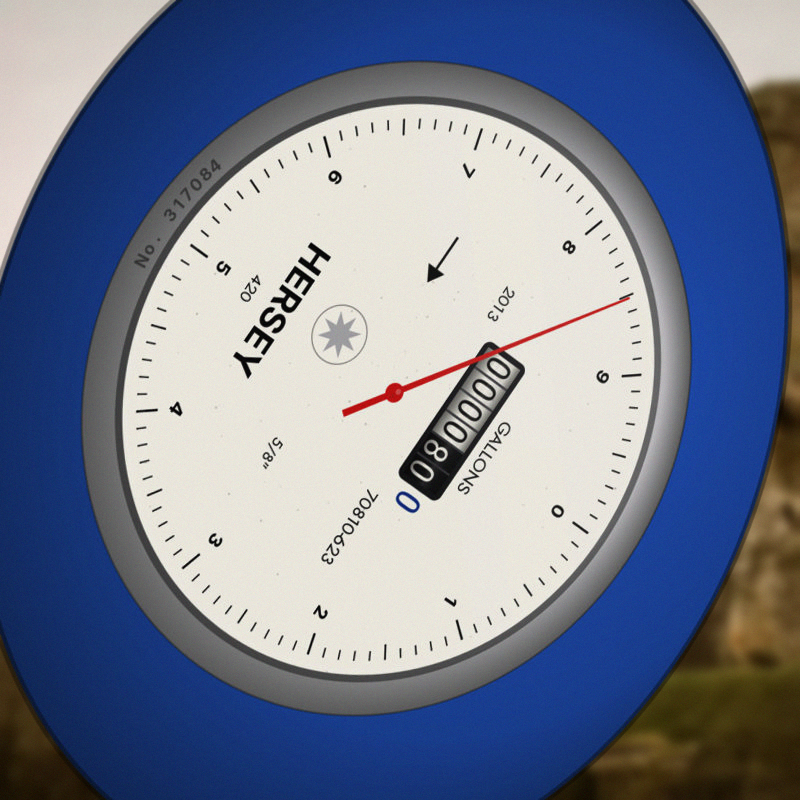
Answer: 798.5
